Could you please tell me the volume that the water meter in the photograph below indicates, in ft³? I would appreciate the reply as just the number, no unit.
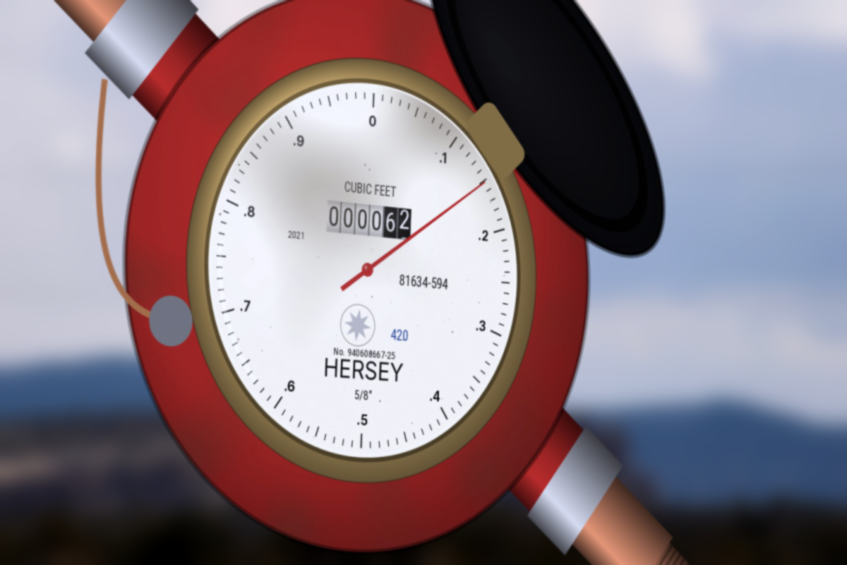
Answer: 62.15
